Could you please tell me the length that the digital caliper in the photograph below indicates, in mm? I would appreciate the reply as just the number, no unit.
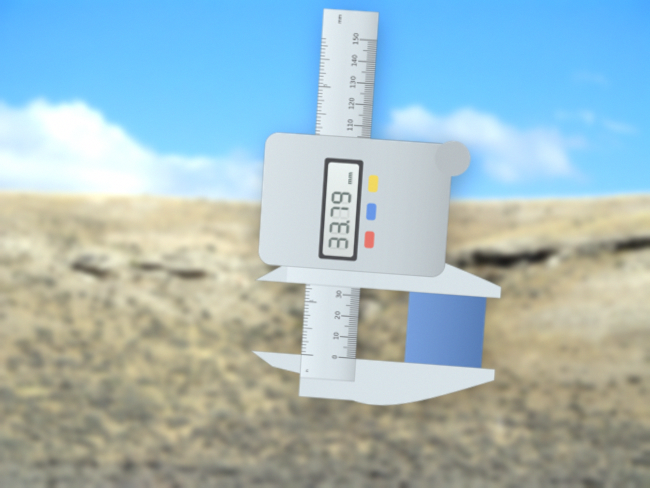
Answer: 33.79
